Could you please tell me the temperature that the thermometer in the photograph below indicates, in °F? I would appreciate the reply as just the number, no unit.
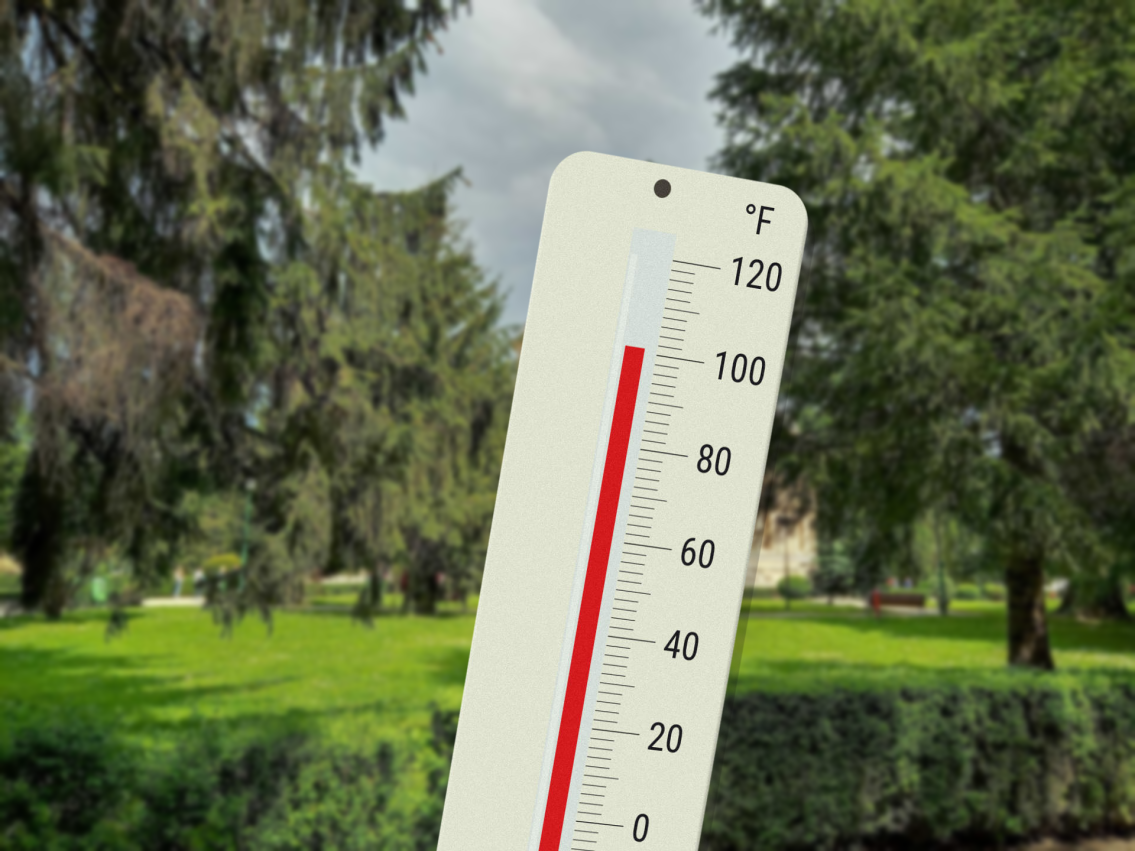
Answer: 101
